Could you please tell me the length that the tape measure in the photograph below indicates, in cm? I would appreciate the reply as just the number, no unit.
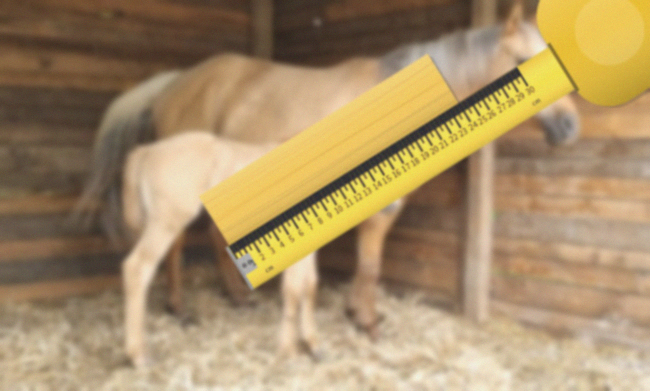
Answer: 24
